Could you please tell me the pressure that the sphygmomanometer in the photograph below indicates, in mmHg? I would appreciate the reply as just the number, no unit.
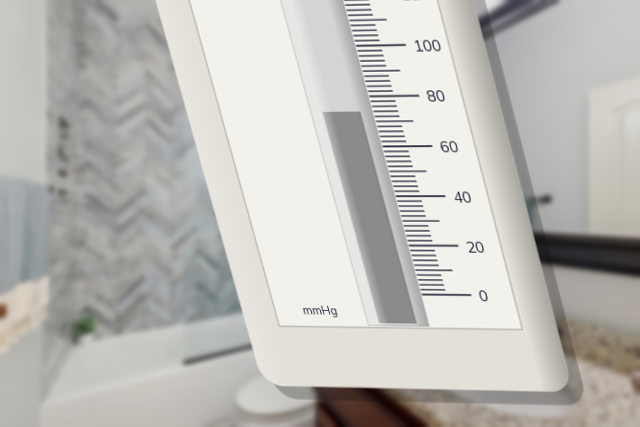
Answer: 74
